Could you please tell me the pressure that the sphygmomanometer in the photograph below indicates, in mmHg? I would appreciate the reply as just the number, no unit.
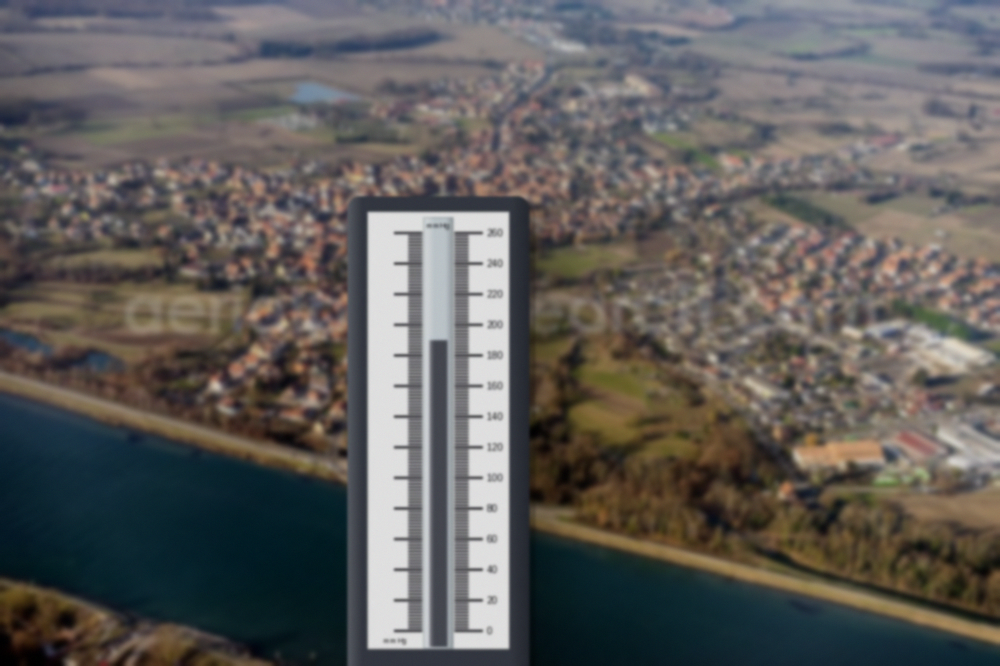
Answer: 190
